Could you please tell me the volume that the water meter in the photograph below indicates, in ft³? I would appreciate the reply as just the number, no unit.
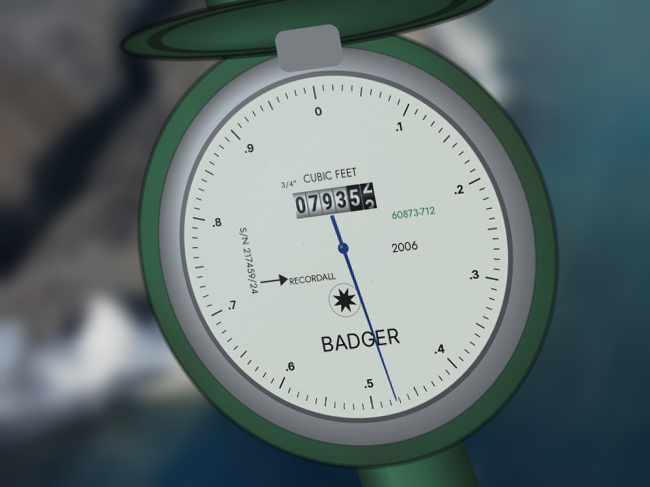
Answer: 79352.47
